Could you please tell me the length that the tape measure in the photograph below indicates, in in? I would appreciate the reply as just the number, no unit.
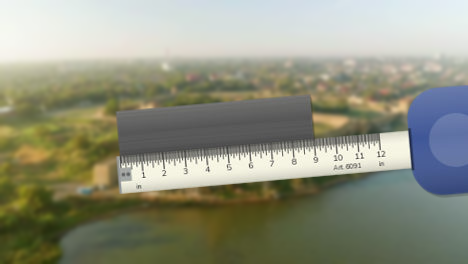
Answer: 9
